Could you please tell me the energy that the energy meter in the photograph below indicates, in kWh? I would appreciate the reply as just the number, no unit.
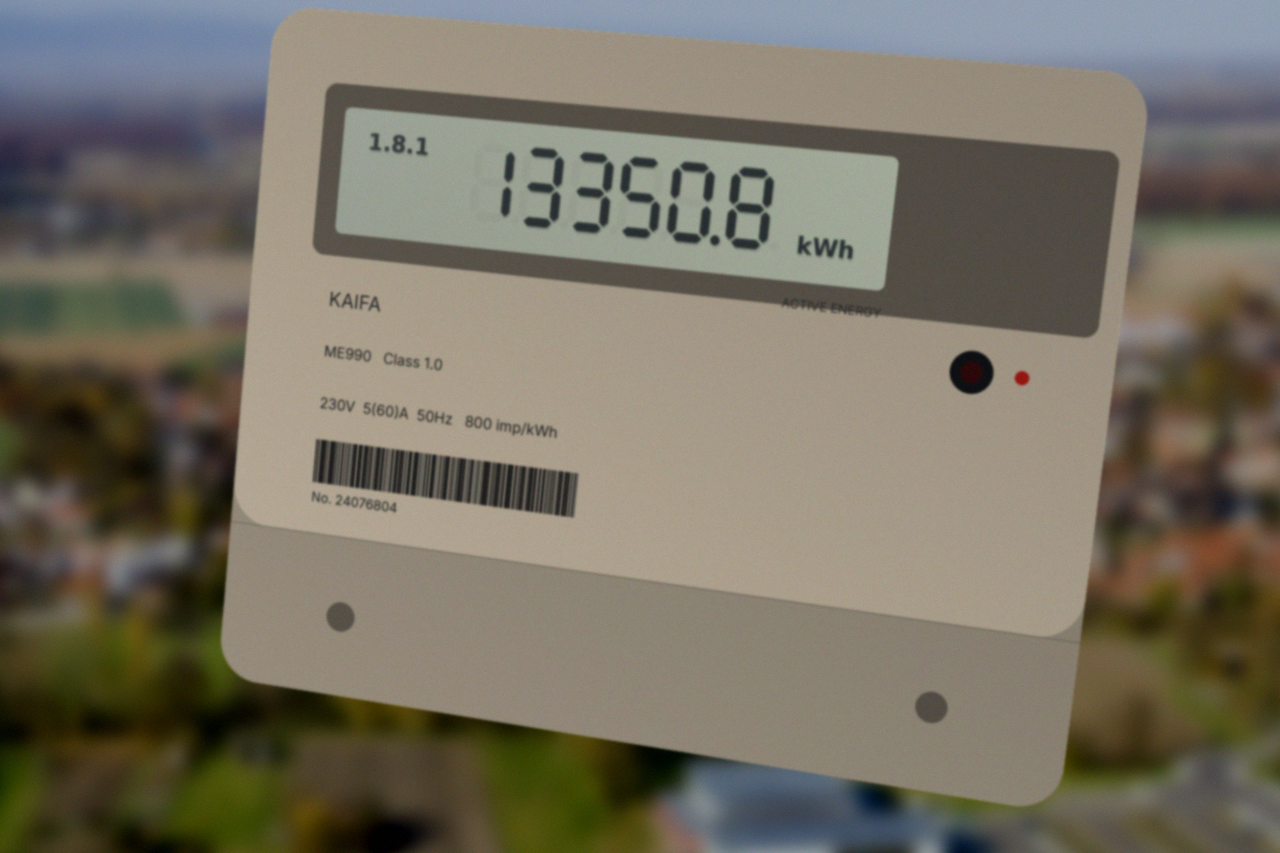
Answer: 13350.8
